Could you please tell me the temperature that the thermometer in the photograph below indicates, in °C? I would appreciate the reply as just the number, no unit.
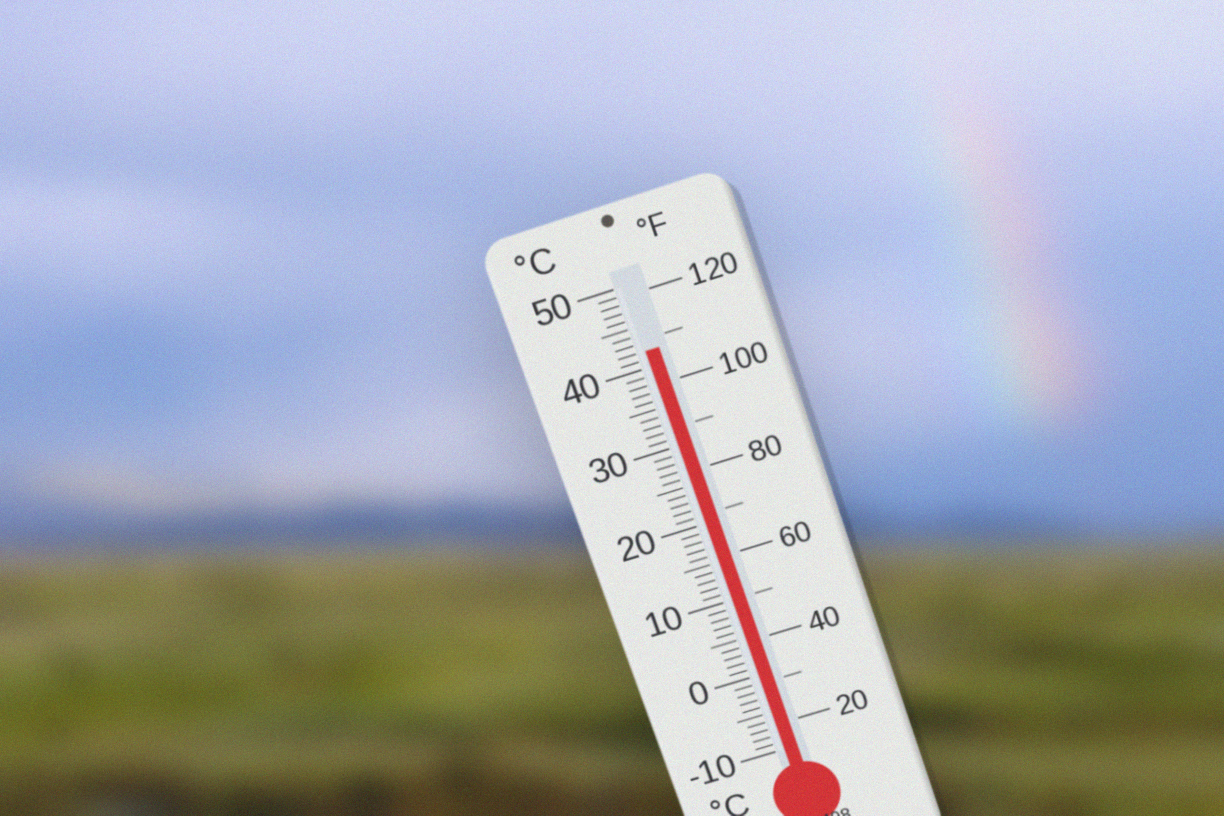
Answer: 42
